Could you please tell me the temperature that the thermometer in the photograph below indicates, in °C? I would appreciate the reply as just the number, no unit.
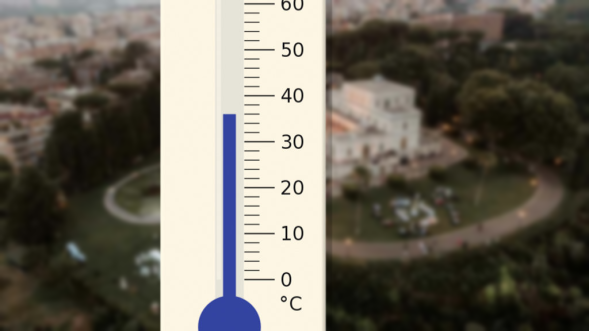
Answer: 36
